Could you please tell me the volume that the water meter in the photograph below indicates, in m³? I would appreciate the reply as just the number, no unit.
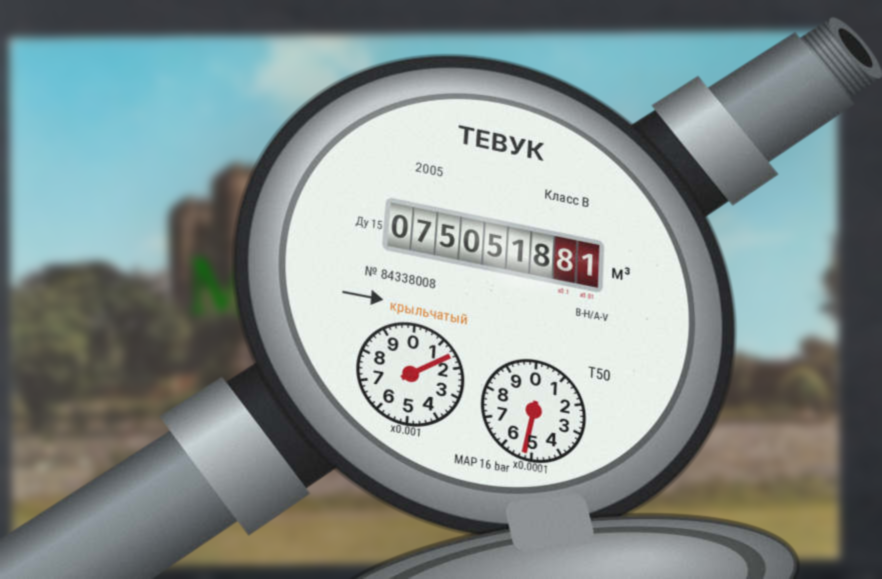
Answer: 750518.8115
